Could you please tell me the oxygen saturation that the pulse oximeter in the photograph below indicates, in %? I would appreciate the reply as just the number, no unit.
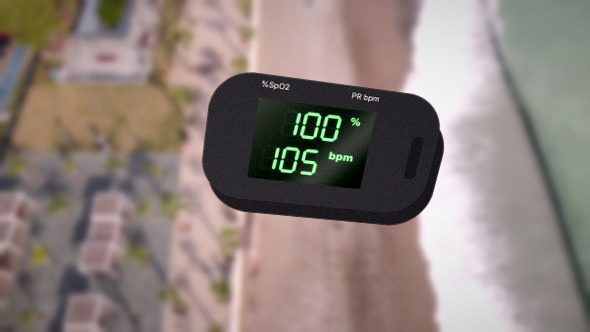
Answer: 100
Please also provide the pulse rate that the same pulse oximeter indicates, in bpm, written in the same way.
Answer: 105
